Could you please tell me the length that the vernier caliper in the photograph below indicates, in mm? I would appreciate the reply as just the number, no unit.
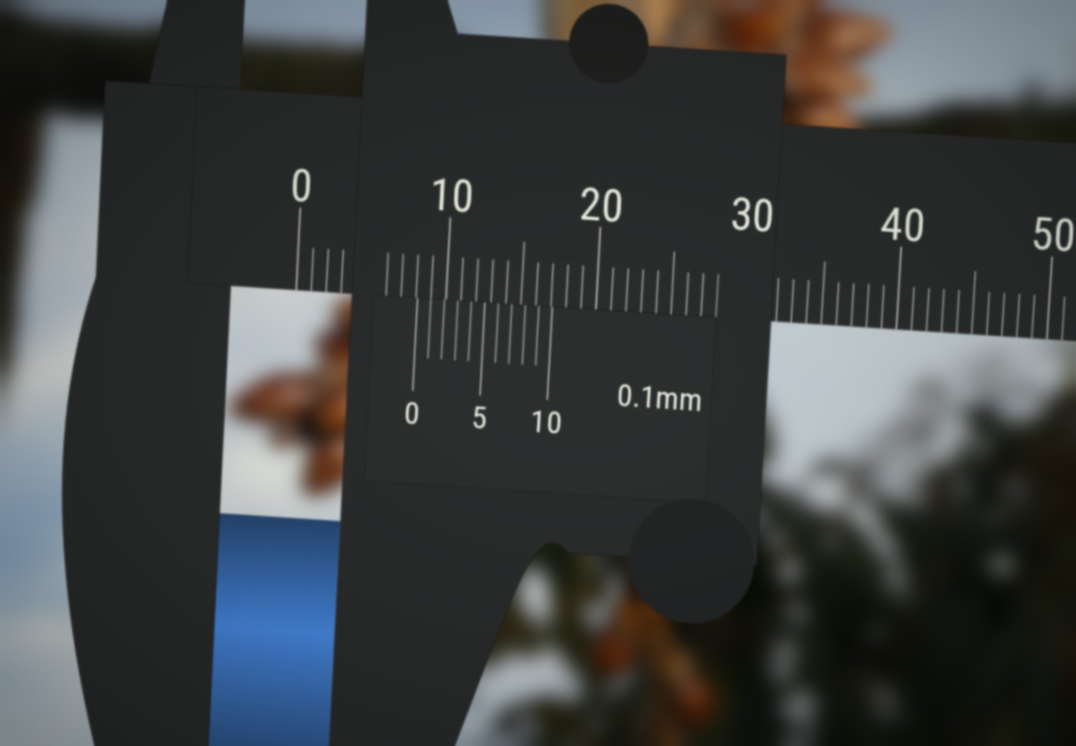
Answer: 8.1
